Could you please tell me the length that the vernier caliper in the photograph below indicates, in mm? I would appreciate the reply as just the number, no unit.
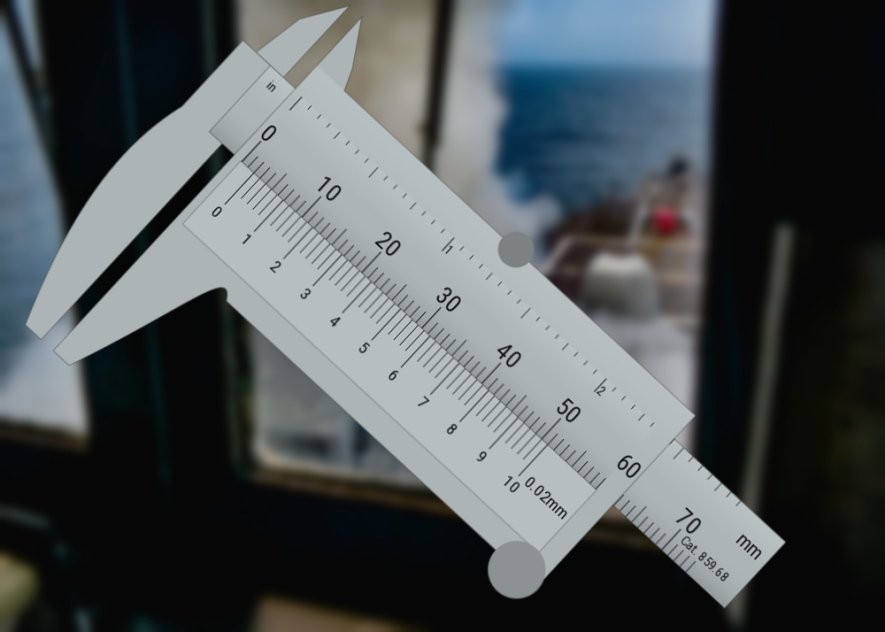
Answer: 2.0
